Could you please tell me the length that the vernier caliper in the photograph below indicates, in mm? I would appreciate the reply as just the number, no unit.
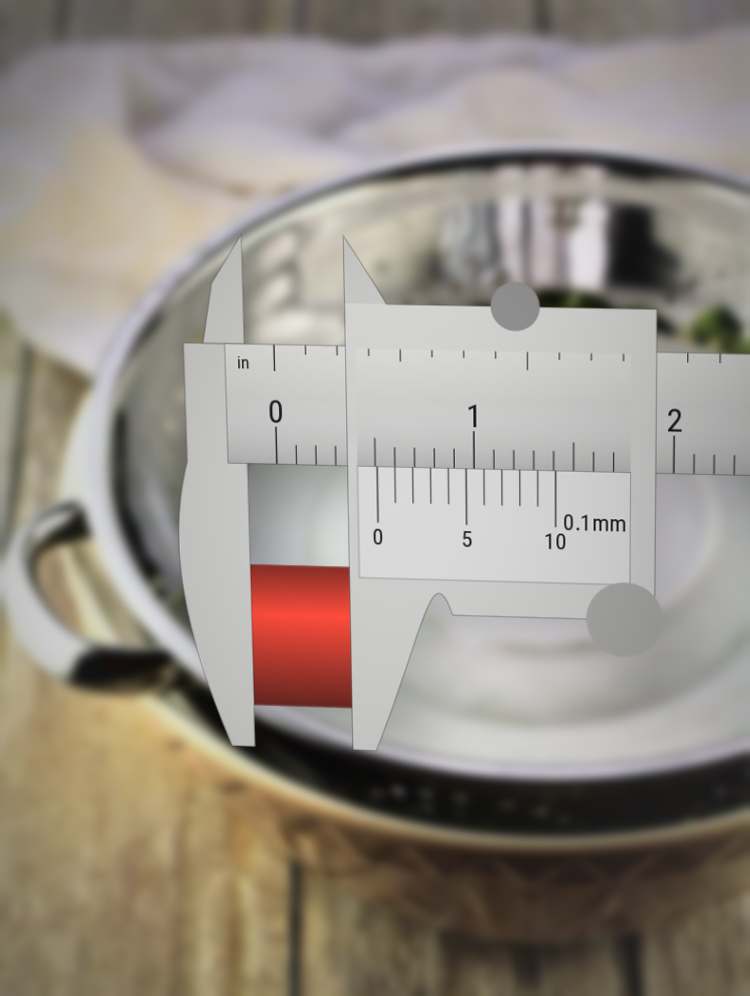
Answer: 5.1
